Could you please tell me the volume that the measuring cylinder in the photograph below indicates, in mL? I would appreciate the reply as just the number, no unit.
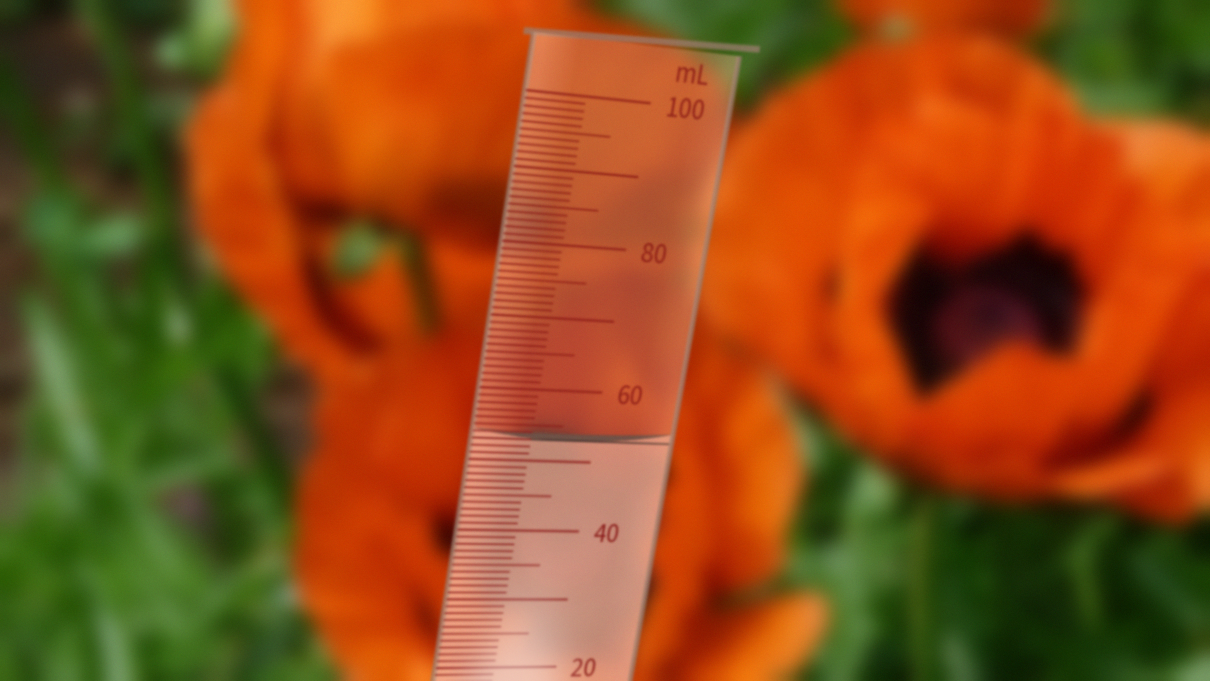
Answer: 53
